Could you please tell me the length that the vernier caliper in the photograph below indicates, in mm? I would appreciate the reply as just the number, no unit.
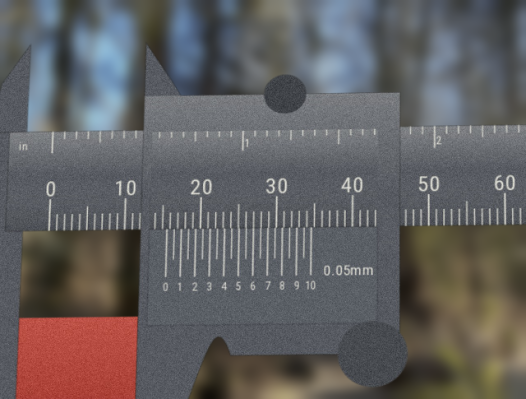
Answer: 15.6
